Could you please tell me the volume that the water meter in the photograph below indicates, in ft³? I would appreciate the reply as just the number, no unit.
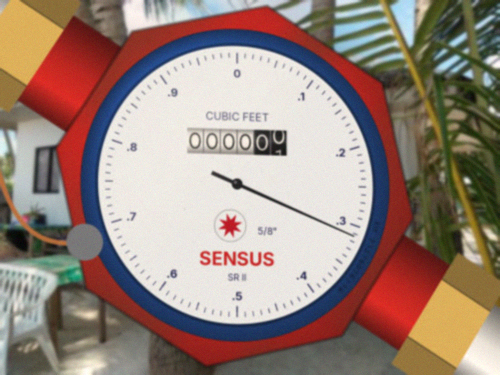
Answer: 0.31
